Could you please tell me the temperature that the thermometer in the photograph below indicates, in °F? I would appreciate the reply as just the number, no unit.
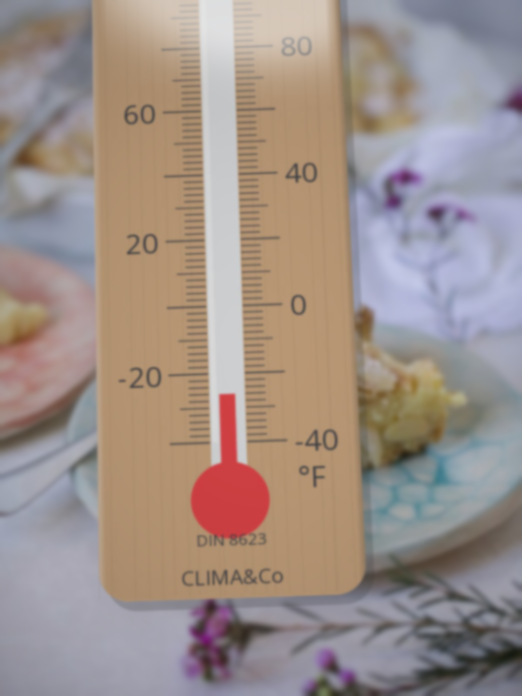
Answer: -26
